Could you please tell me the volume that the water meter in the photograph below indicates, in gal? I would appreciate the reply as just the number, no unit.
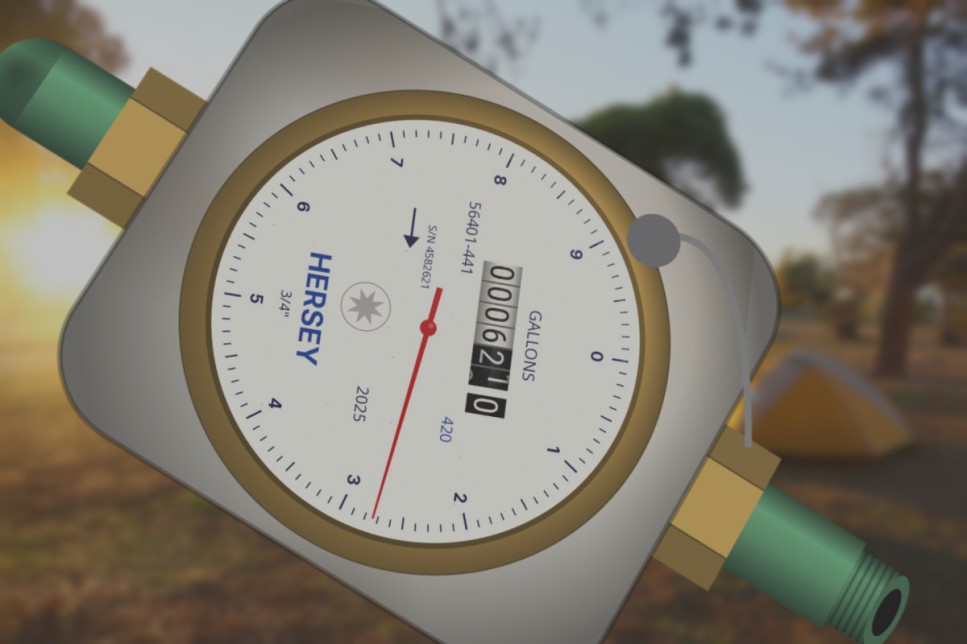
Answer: 6212.7
